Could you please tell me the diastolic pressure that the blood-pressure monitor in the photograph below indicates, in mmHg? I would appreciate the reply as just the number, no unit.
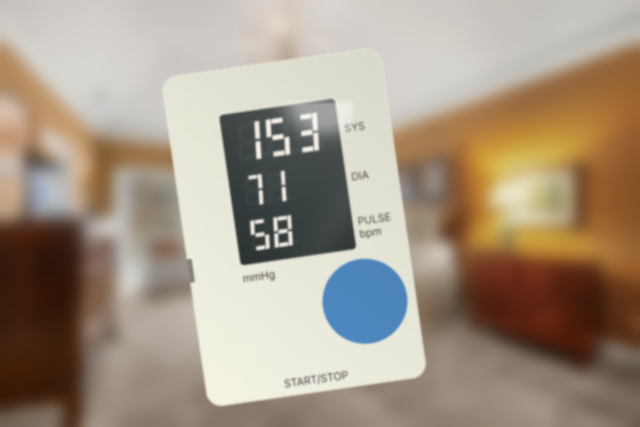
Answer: 71
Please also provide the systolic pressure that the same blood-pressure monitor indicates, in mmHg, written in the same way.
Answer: 153
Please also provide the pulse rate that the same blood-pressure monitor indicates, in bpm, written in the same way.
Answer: 58
